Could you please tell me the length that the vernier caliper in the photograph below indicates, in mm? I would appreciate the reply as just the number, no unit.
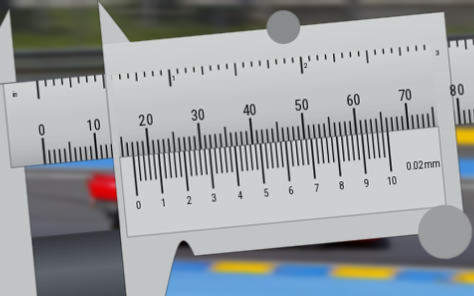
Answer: 17.0
